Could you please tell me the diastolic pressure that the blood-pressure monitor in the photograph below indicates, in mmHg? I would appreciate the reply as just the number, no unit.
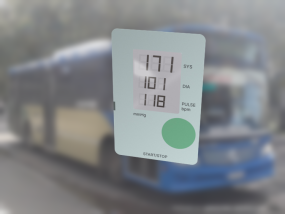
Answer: 101
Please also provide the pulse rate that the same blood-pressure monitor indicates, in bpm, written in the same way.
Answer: 118
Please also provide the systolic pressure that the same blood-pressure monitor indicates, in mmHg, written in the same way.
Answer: 171
